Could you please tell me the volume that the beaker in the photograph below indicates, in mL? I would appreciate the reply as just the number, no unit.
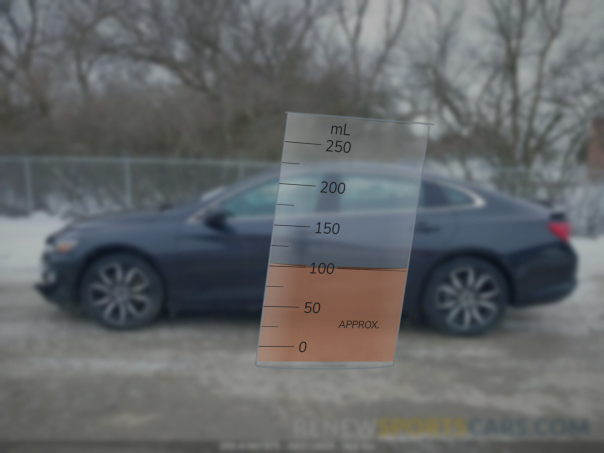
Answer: 100
